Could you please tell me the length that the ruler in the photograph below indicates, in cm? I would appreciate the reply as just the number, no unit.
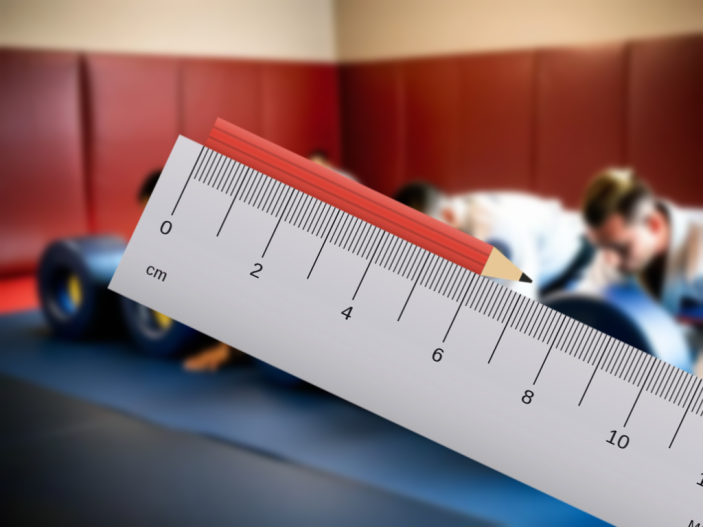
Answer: 7.1
